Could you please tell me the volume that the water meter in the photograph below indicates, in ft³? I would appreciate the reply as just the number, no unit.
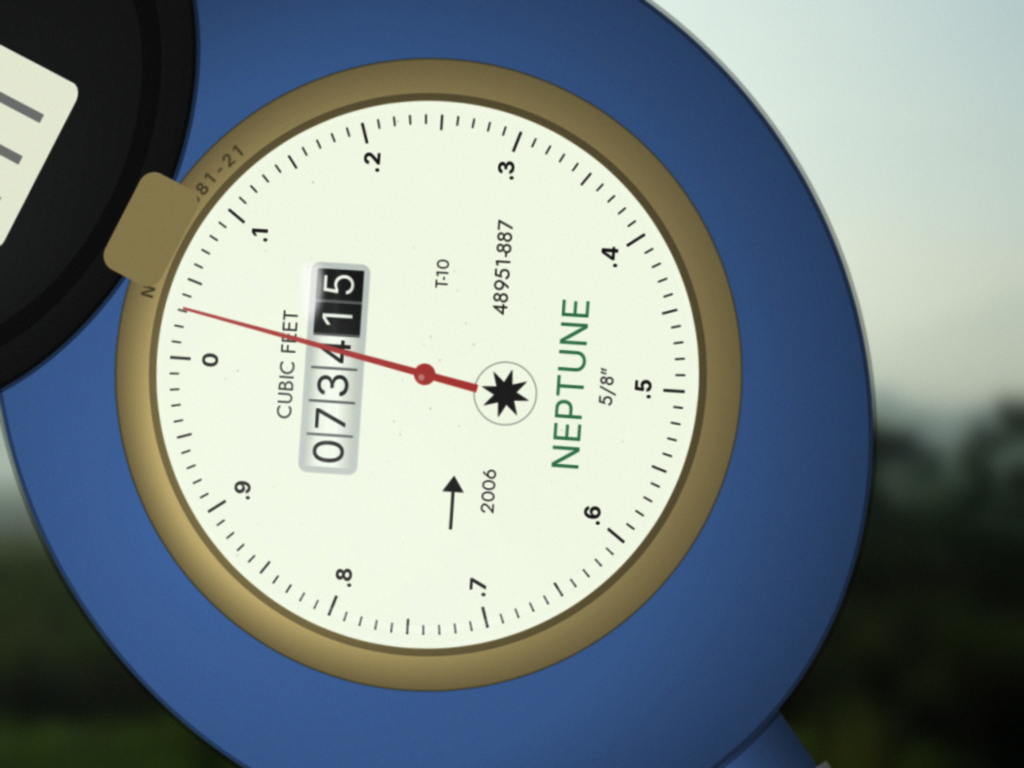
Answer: 73415.03
